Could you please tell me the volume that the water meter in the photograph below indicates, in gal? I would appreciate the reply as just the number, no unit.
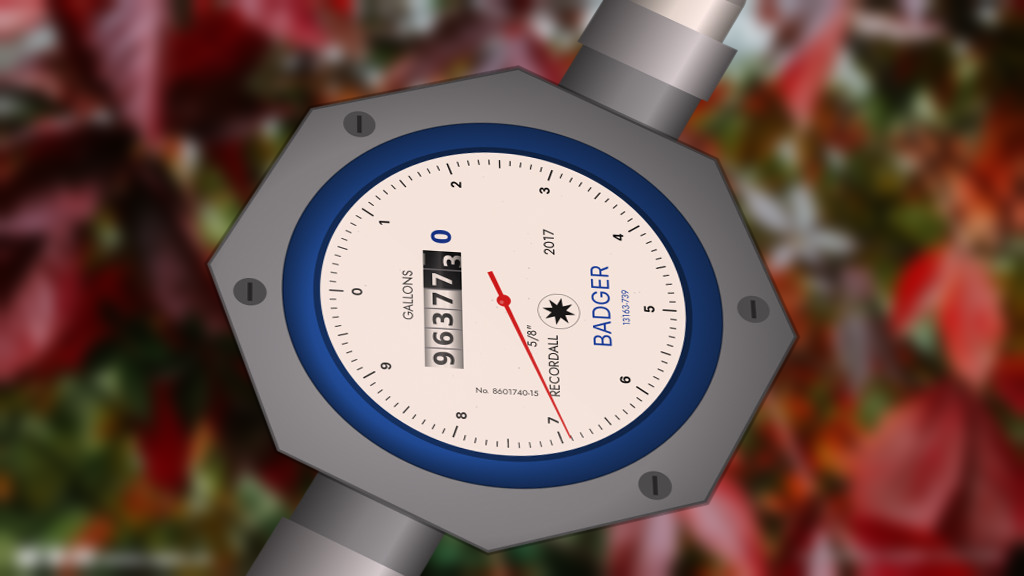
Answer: 9637726.9
